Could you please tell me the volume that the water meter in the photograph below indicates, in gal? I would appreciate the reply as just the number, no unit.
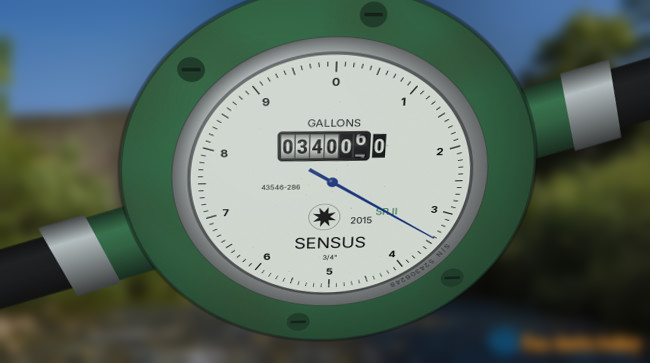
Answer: 340063.4
